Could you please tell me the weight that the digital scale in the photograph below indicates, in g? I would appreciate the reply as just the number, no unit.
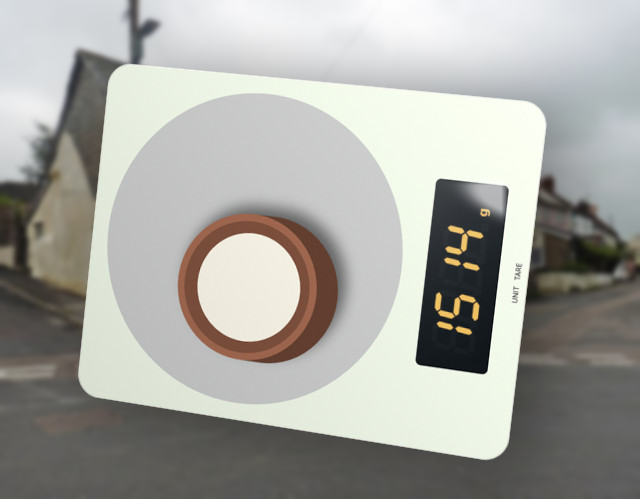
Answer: 1514
